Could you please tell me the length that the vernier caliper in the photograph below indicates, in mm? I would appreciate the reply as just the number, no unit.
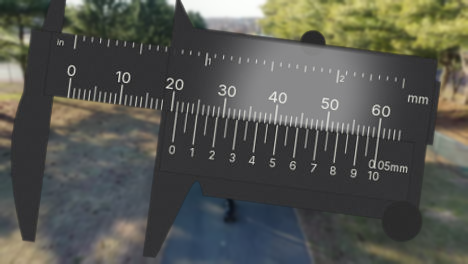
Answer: 21.0
